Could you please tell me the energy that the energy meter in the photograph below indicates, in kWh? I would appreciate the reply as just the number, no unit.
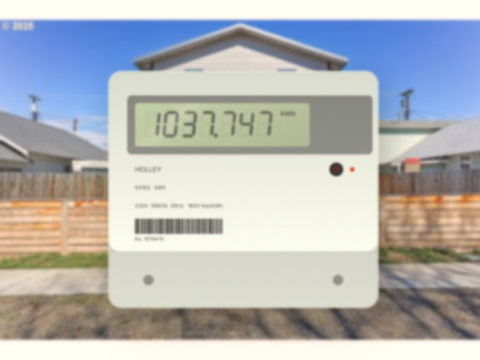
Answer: 1037.747
